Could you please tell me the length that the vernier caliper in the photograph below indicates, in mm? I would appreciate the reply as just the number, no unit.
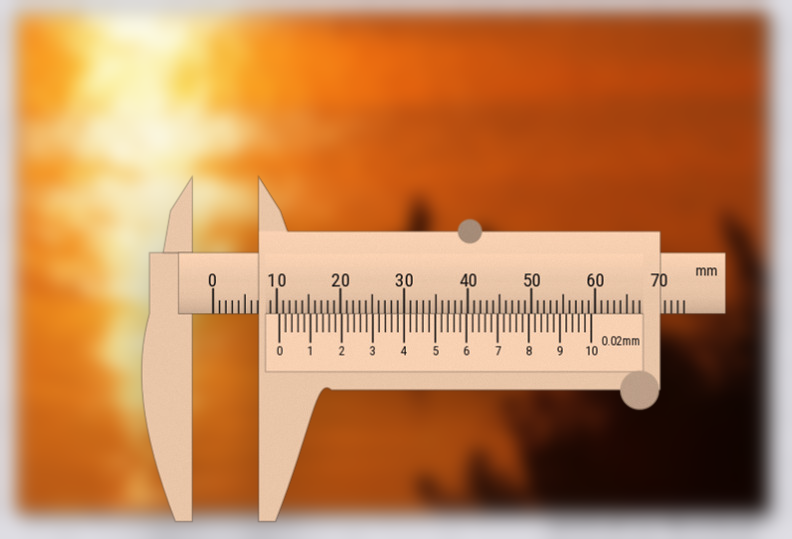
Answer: 10.4
